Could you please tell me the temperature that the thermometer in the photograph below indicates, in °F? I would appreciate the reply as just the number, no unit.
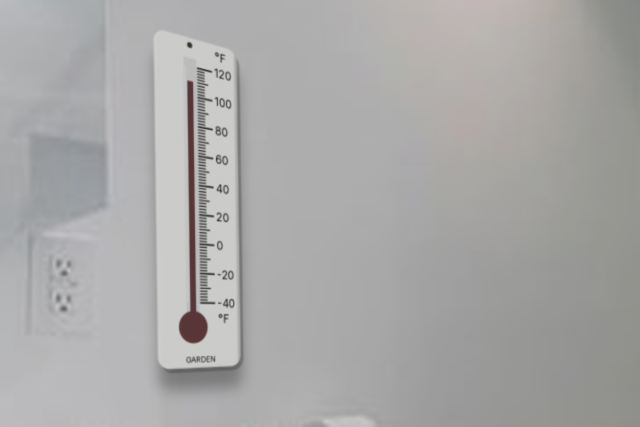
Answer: 110
